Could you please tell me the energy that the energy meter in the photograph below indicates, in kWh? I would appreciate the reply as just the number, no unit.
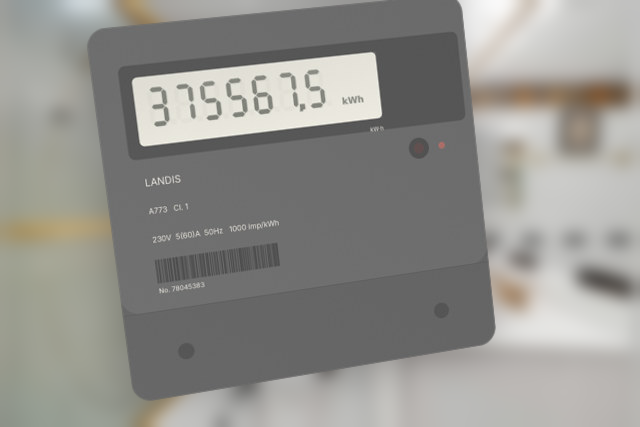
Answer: 375567.5
